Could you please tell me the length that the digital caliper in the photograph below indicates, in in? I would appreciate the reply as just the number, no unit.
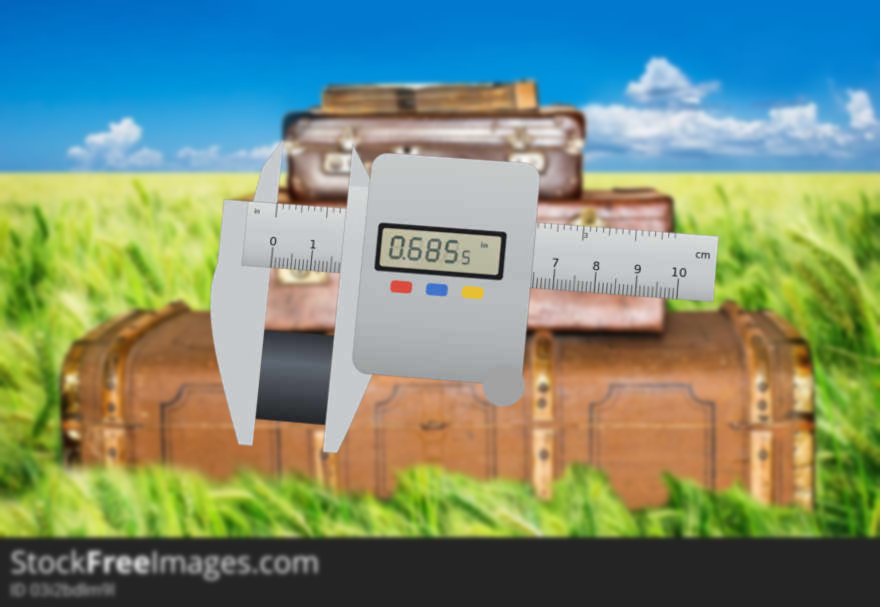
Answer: 0.6855
